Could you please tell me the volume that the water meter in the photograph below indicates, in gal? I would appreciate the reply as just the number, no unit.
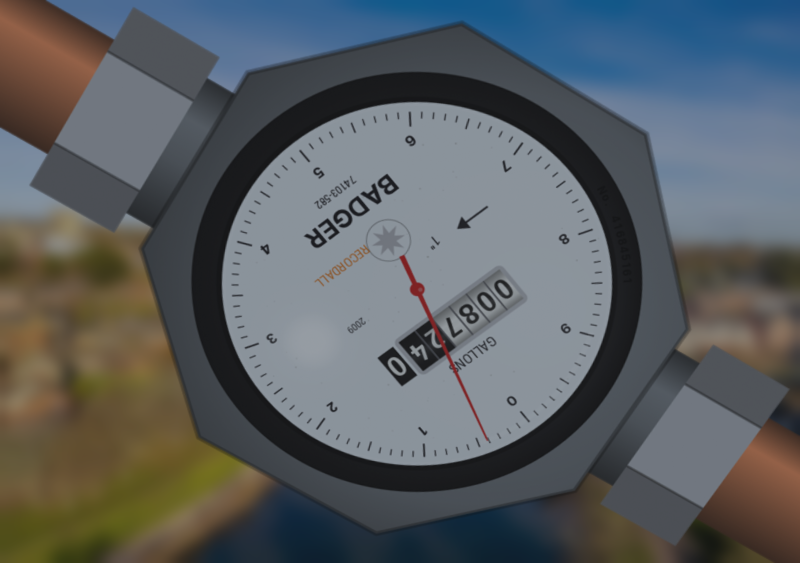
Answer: 87240.4
